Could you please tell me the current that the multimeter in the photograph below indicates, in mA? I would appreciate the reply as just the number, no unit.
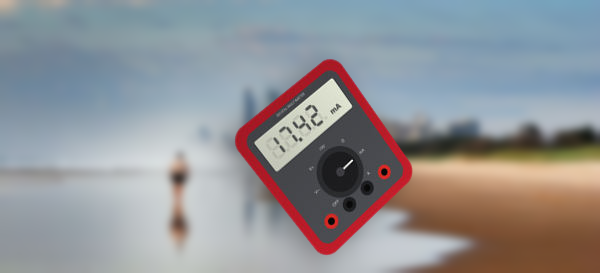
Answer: 17.42
